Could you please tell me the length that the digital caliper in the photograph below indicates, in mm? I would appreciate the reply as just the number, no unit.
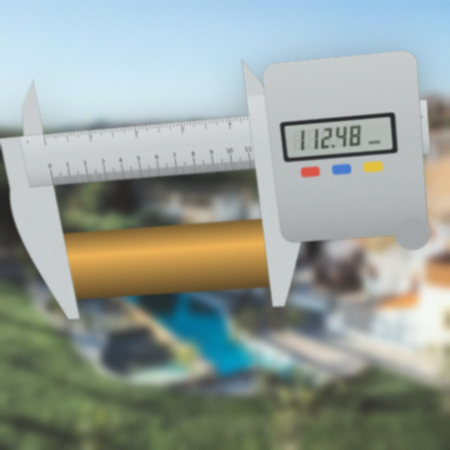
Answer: 112.48
